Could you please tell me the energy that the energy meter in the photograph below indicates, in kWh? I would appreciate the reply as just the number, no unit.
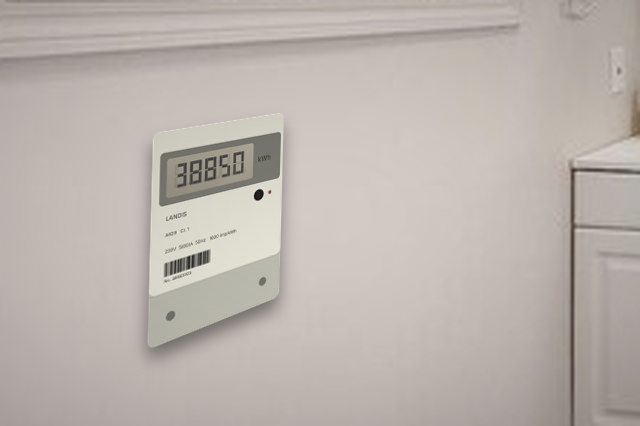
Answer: 38850
